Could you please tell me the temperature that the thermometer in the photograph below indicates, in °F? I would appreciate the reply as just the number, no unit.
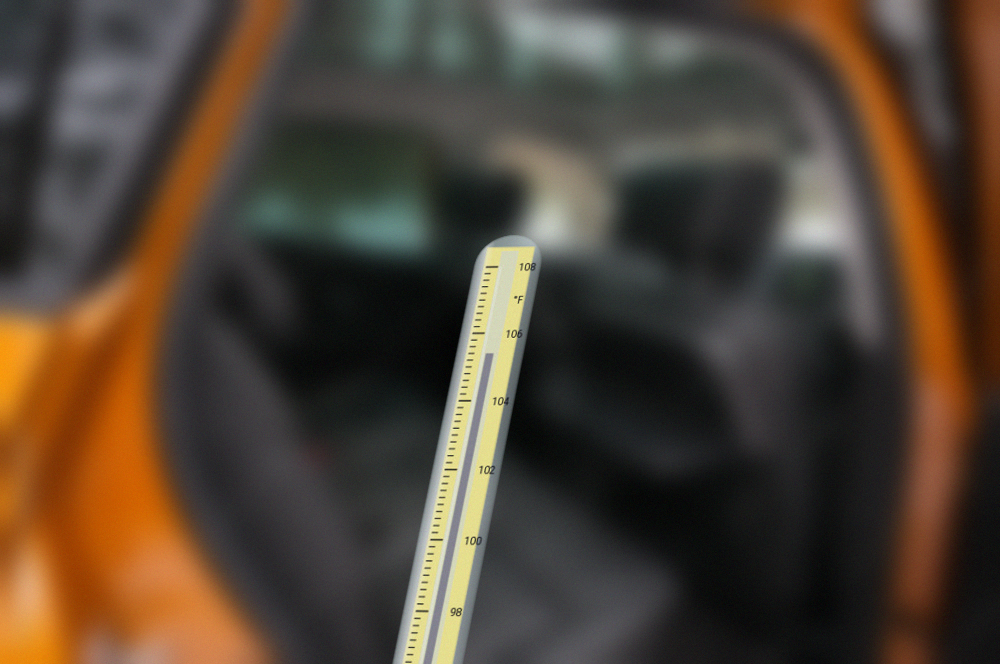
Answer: 105.4
